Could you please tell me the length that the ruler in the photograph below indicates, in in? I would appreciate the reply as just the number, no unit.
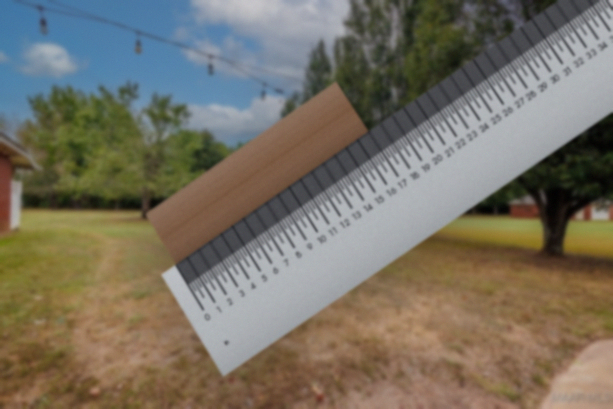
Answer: 17
